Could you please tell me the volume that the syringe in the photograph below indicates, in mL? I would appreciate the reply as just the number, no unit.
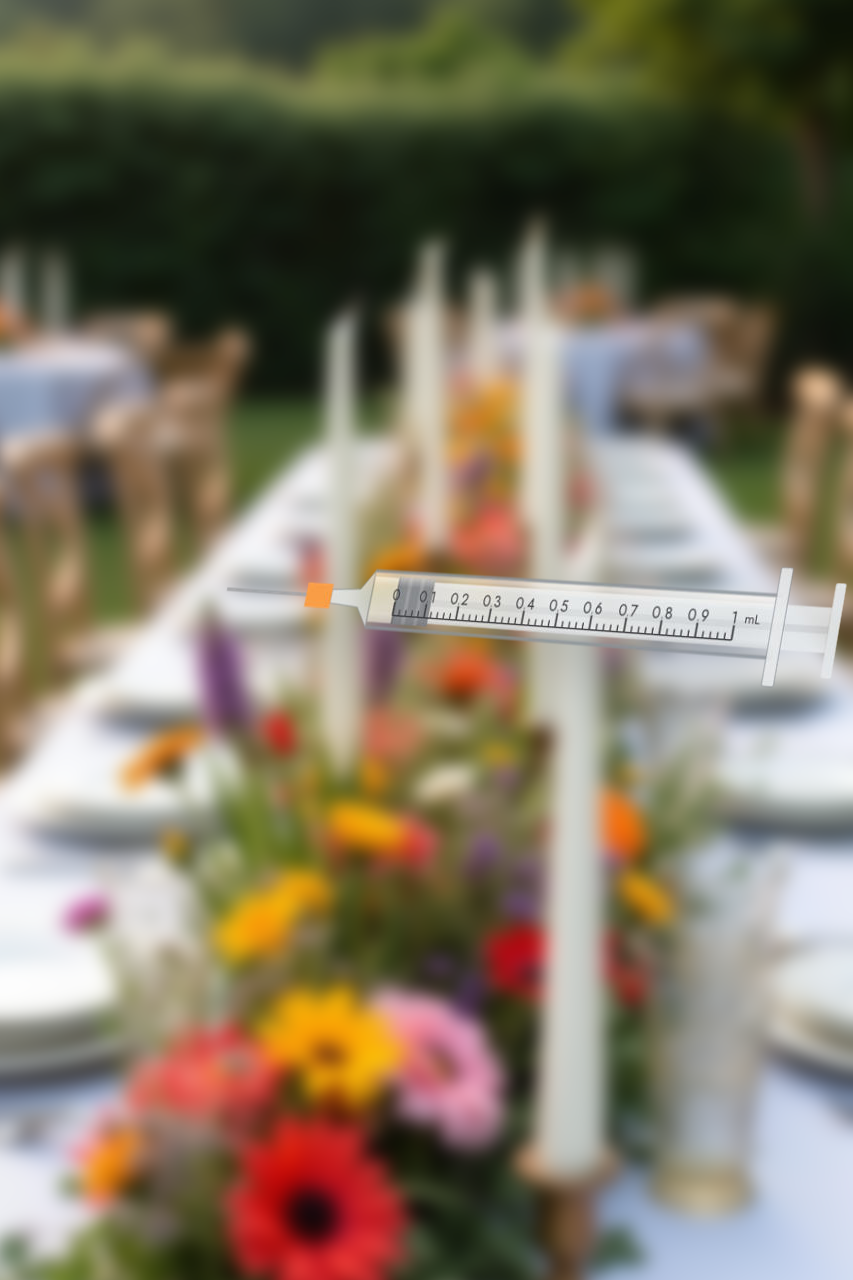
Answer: 0
